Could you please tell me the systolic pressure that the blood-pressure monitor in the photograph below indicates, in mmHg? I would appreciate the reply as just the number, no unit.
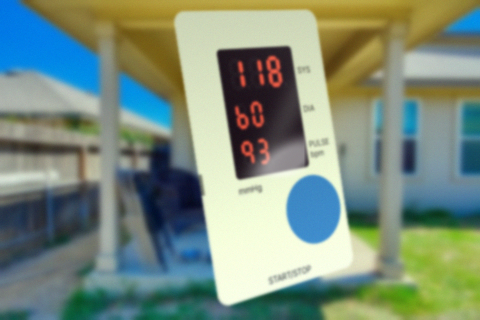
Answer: 118
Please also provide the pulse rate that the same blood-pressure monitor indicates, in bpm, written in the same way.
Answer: 93
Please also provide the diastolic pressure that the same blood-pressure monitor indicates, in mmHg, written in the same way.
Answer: 60
